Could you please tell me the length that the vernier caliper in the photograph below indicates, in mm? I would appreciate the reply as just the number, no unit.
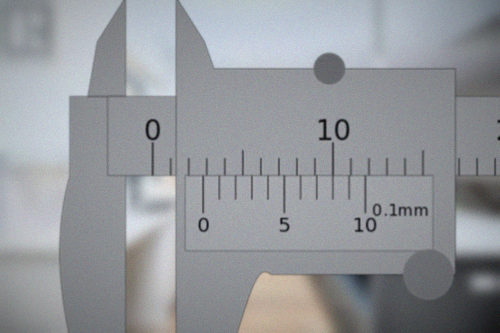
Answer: 2.8
